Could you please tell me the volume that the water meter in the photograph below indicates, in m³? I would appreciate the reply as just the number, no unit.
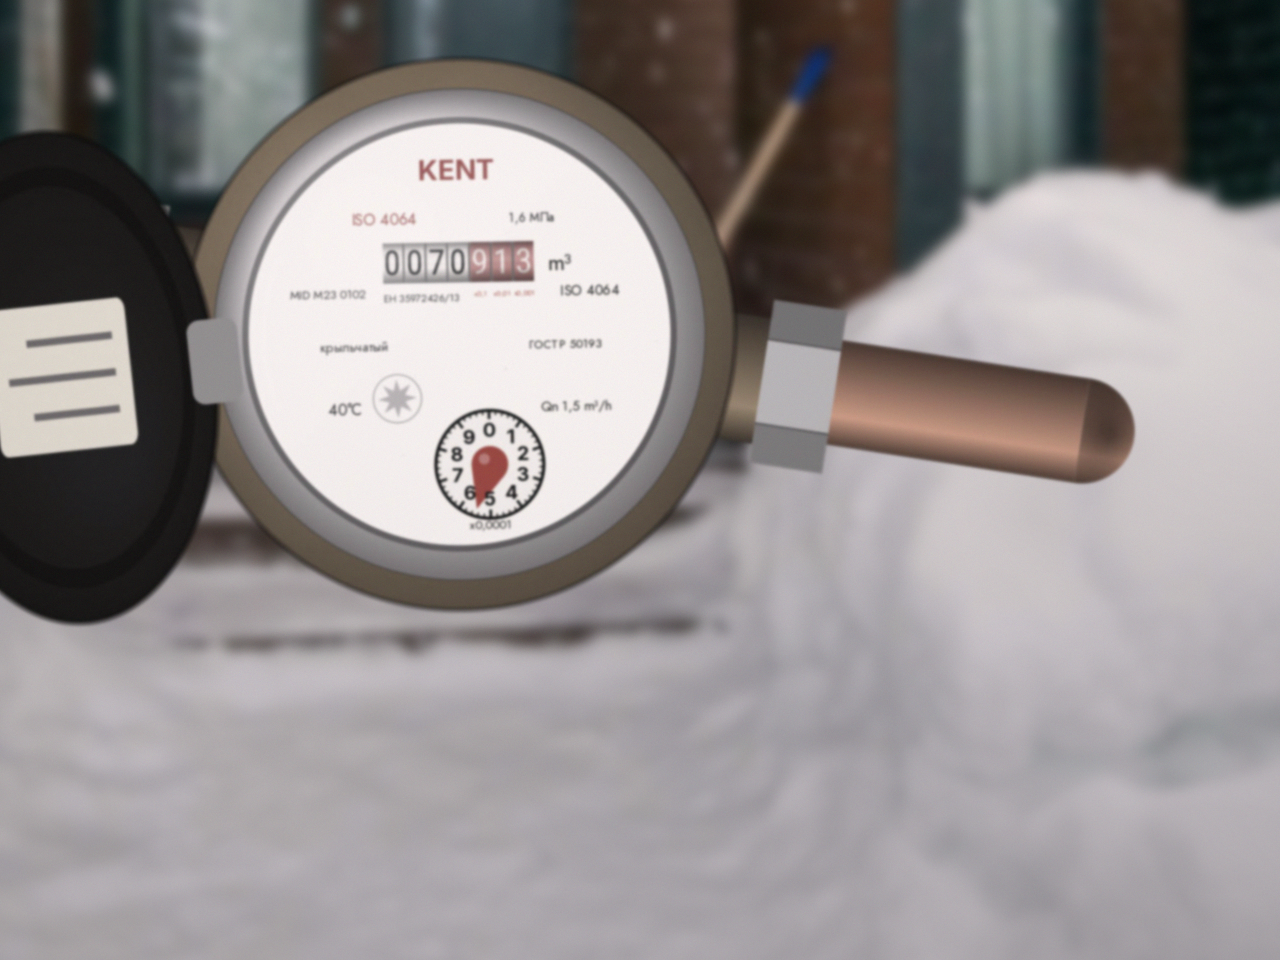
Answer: 70.9135
